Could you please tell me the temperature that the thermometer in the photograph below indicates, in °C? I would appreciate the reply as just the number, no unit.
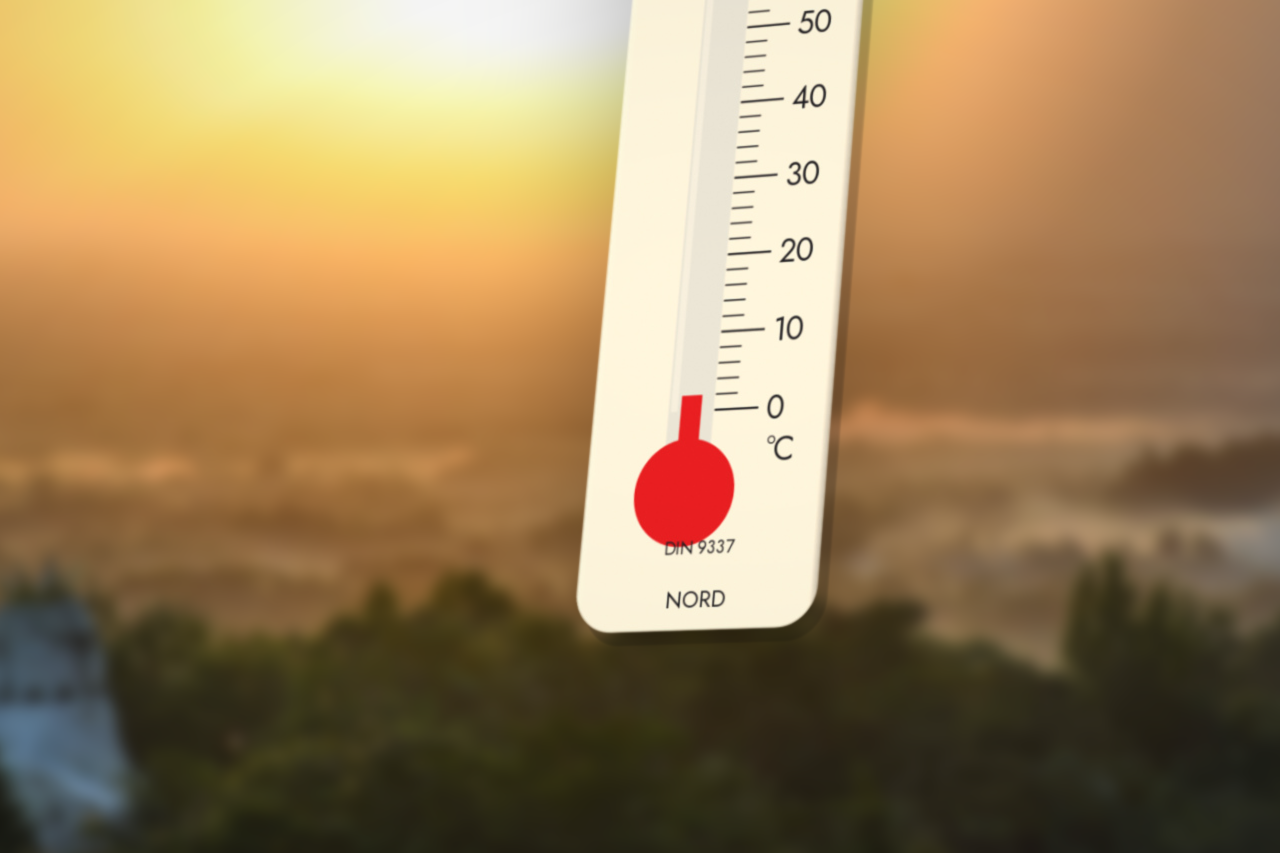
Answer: 2
